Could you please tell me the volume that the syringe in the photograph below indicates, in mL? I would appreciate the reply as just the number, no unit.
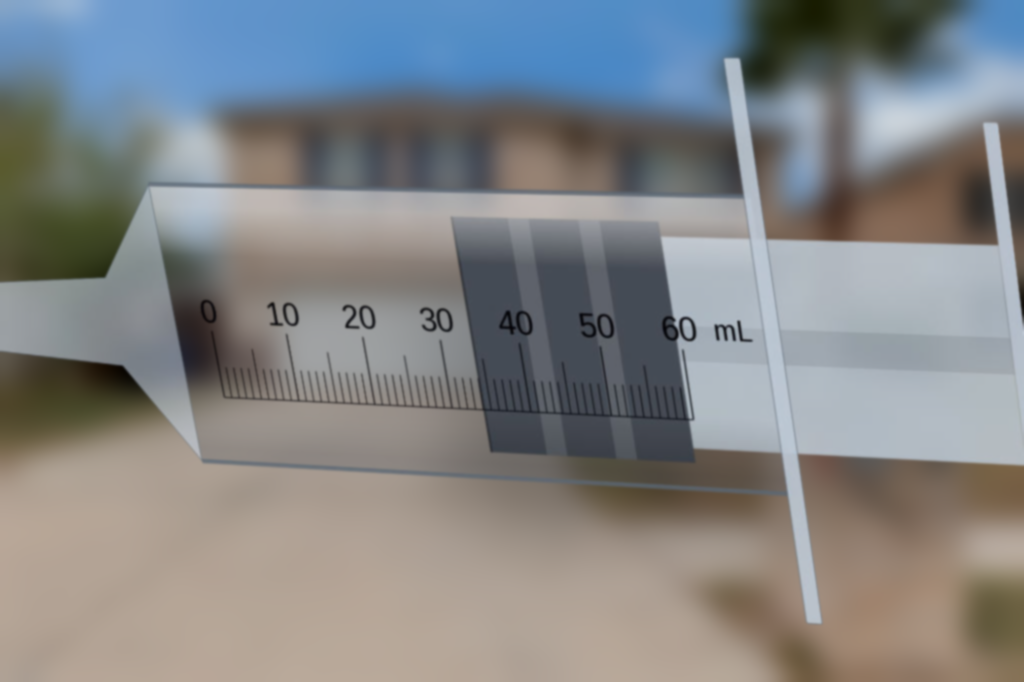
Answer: 34
